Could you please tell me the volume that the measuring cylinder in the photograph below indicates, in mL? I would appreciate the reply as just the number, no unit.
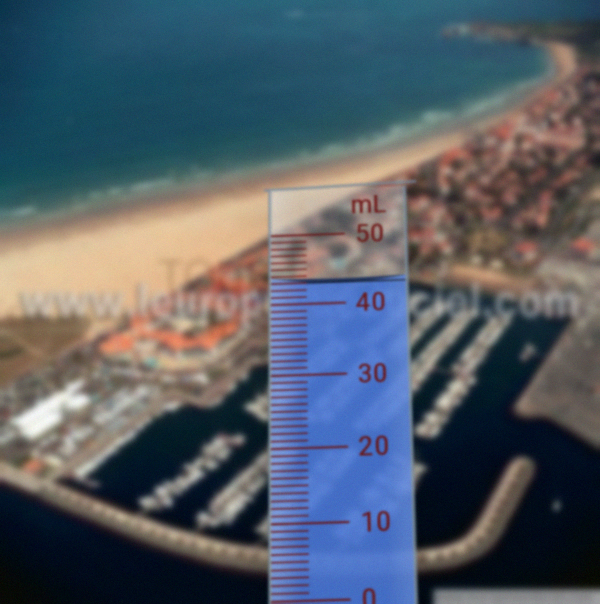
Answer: 43
